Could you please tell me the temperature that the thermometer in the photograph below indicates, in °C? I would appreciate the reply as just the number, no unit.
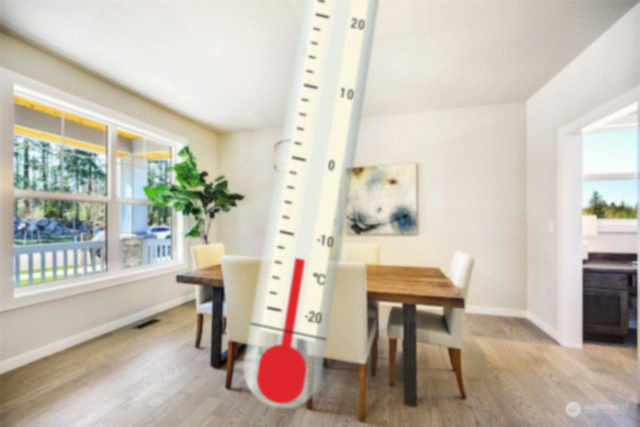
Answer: -13
